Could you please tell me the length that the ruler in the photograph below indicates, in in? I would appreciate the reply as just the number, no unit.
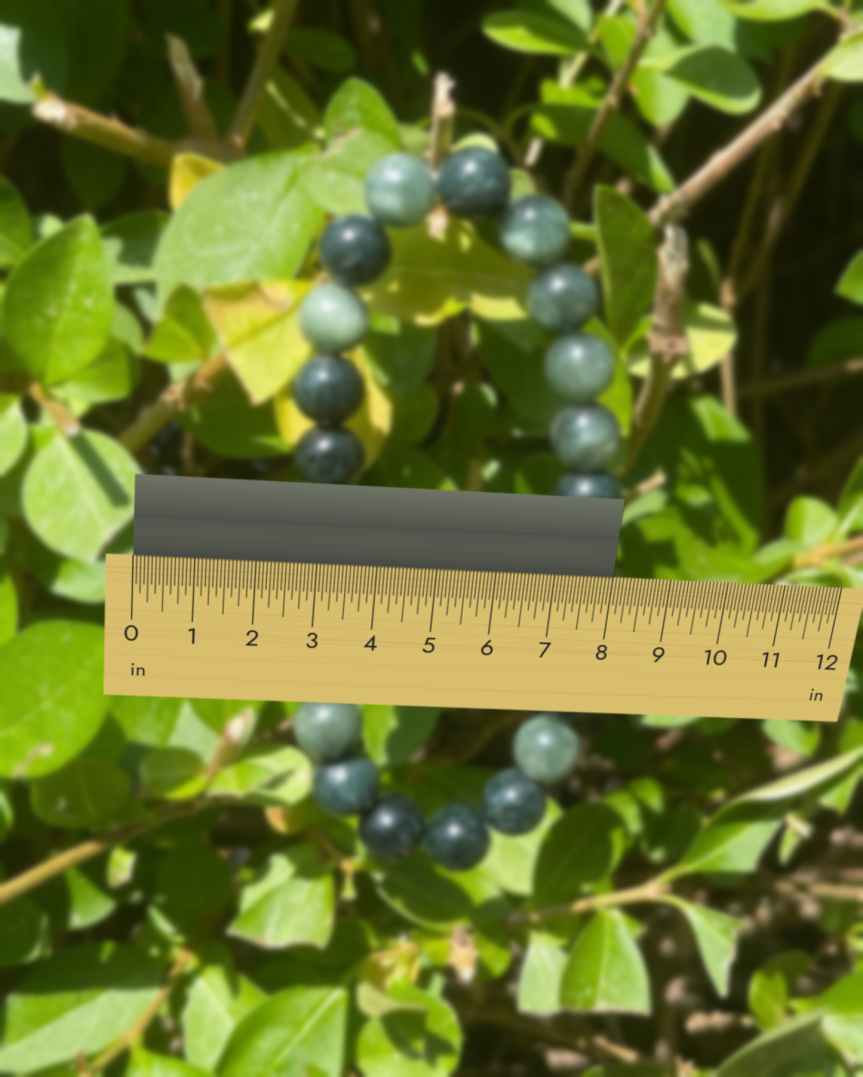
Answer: 8
